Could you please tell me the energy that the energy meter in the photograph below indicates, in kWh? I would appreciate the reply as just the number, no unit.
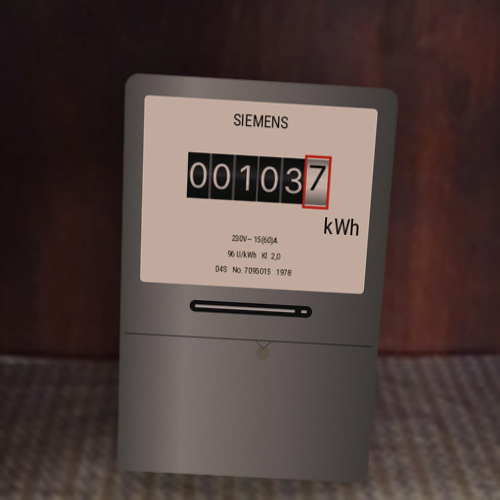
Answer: 103.7
